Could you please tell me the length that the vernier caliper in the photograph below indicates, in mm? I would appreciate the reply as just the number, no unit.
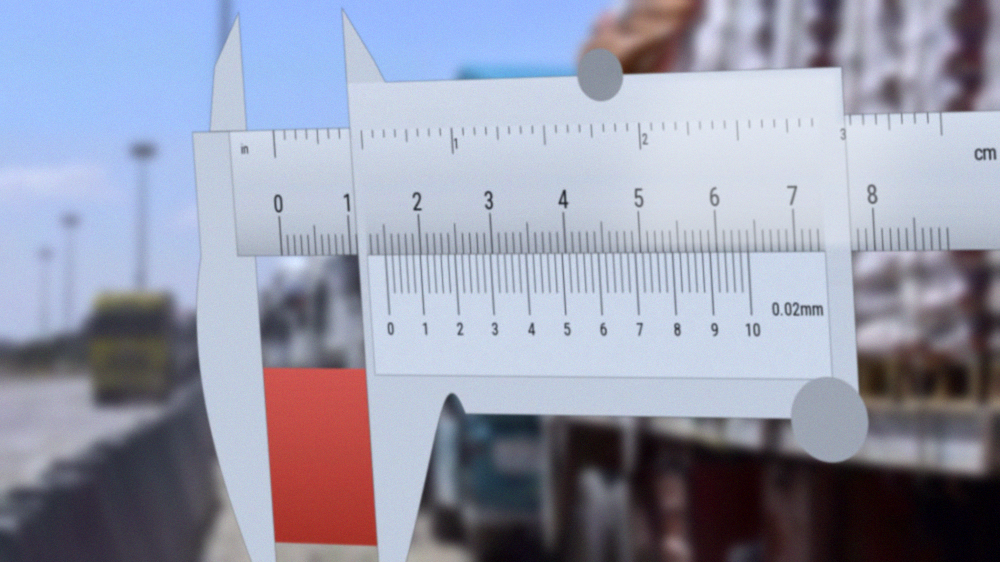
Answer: 15.0
